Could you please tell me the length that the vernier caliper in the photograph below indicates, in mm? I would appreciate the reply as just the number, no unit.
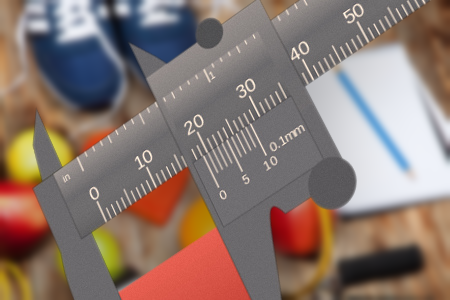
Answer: 19.2
